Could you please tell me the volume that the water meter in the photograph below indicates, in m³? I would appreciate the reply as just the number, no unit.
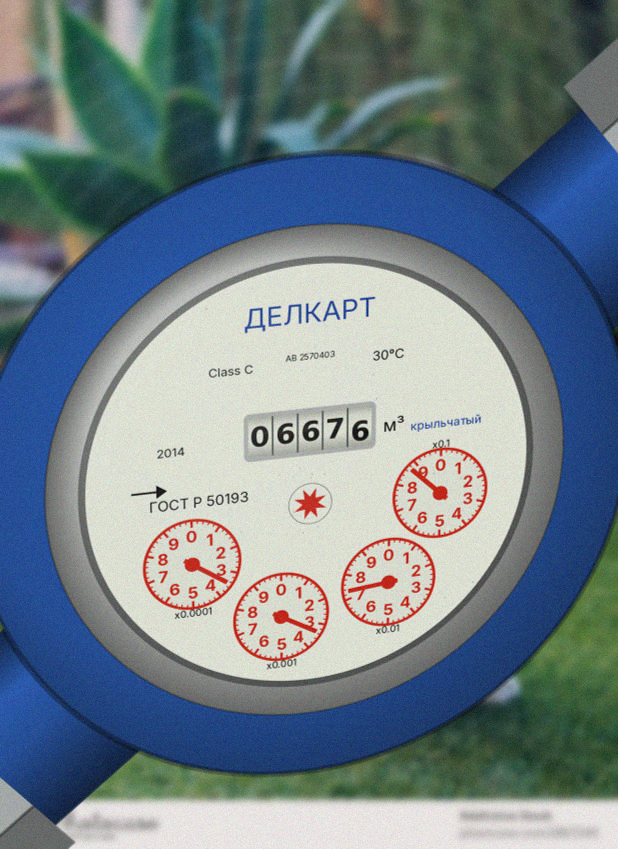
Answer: 6675.8733
